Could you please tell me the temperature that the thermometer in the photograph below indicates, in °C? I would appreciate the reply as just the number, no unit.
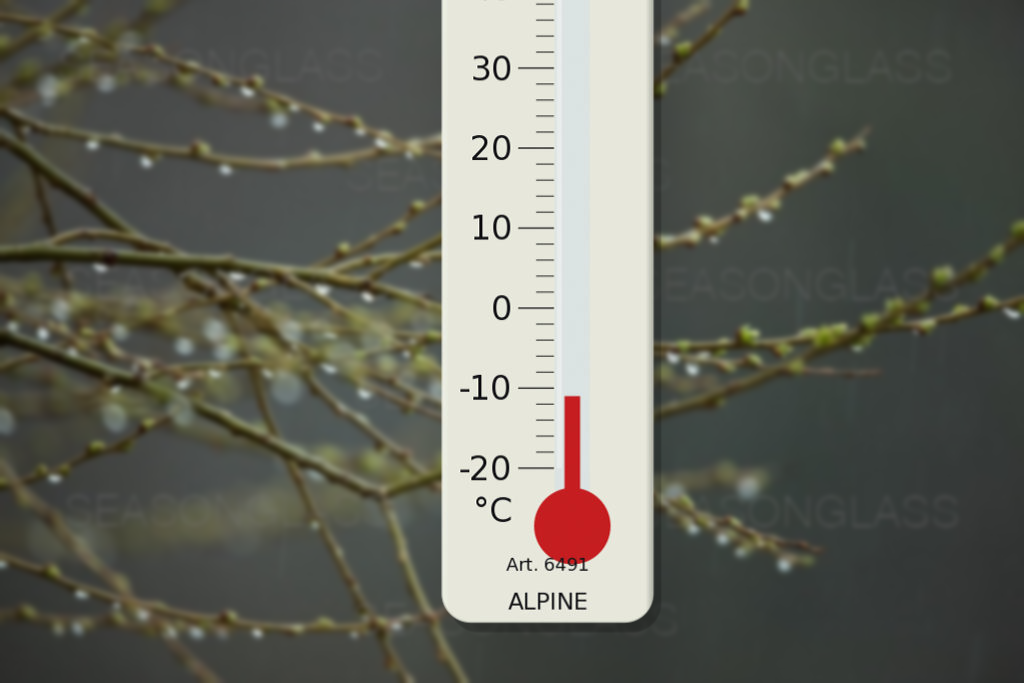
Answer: -11
